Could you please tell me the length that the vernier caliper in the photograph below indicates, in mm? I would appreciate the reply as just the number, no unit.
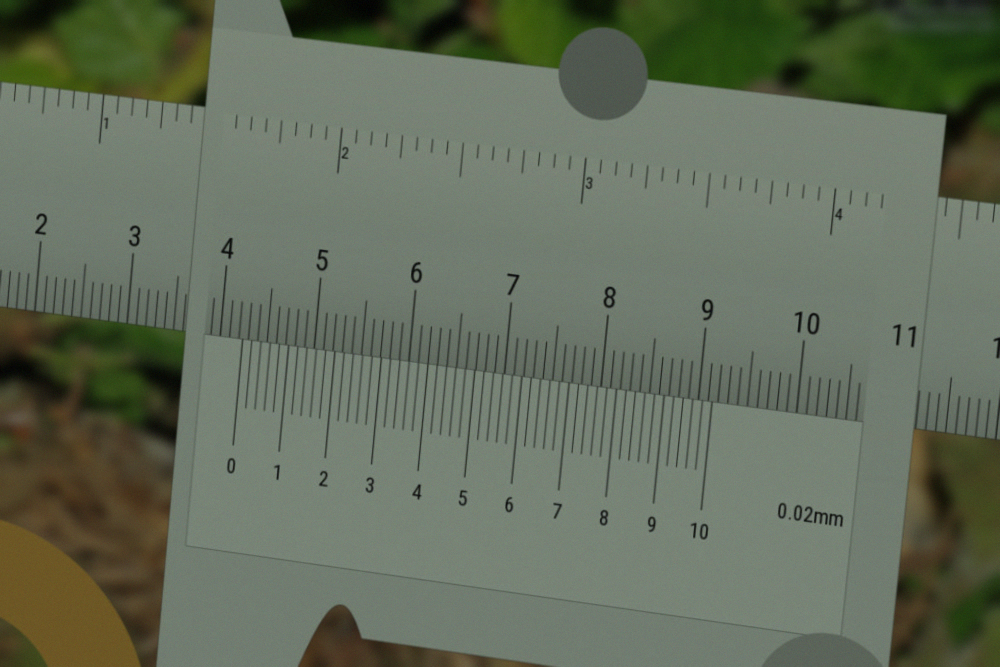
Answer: 42.4
